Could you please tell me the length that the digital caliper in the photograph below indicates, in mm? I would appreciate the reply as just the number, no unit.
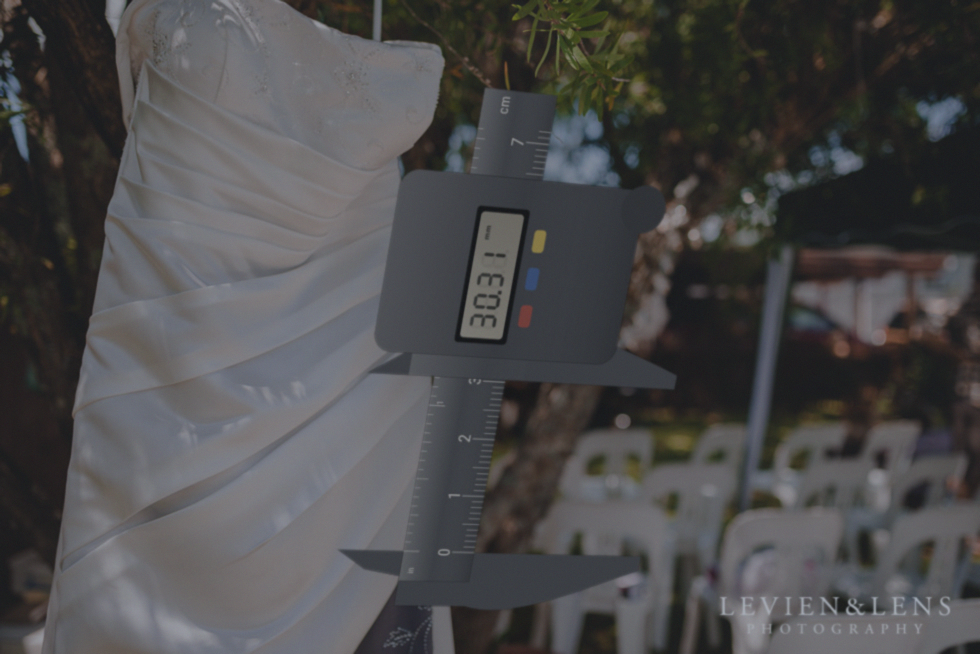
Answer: 30.31
